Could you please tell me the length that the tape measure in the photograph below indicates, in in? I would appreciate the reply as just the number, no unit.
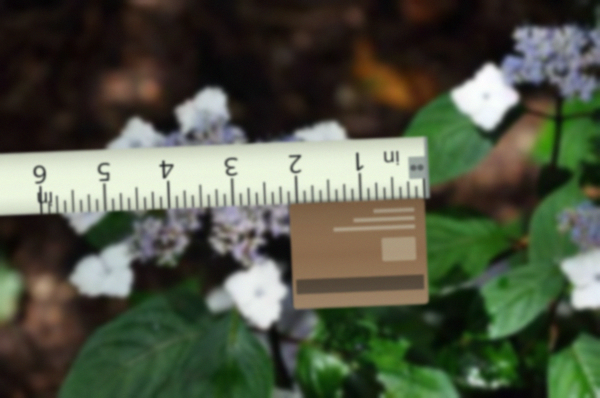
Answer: 2.125
